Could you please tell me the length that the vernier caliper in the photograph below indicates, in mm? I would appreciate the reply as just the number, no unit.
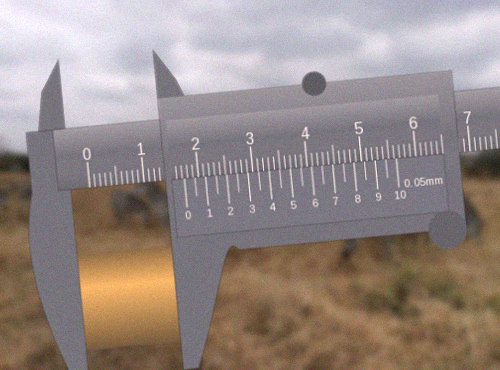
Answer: 17.4
